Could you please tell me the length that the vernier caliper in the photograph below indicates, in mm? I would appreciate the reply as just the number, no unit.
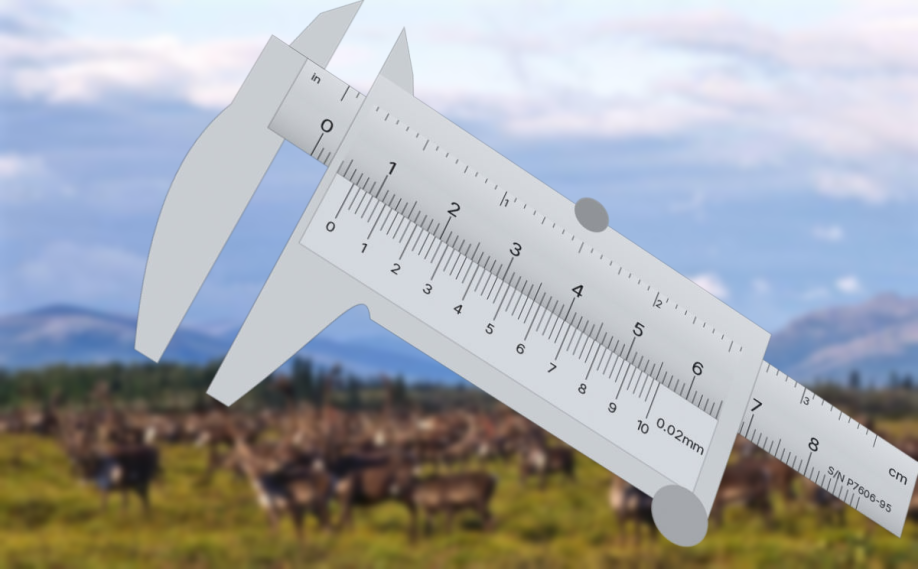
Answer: 6.6
